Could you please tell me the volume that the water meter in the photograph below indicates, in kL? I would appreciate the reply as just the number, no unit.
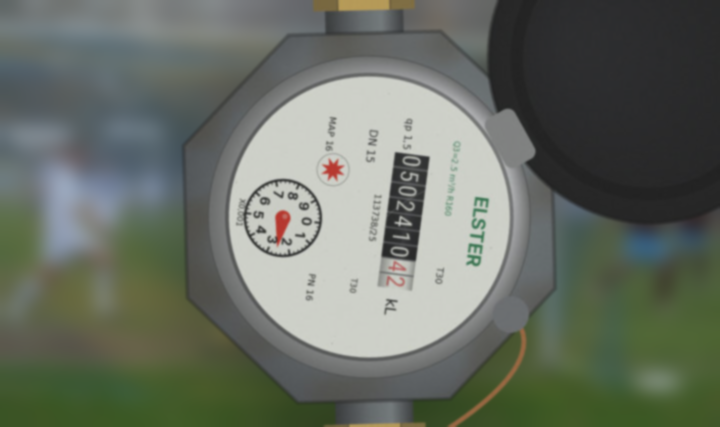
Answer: 502410.422
